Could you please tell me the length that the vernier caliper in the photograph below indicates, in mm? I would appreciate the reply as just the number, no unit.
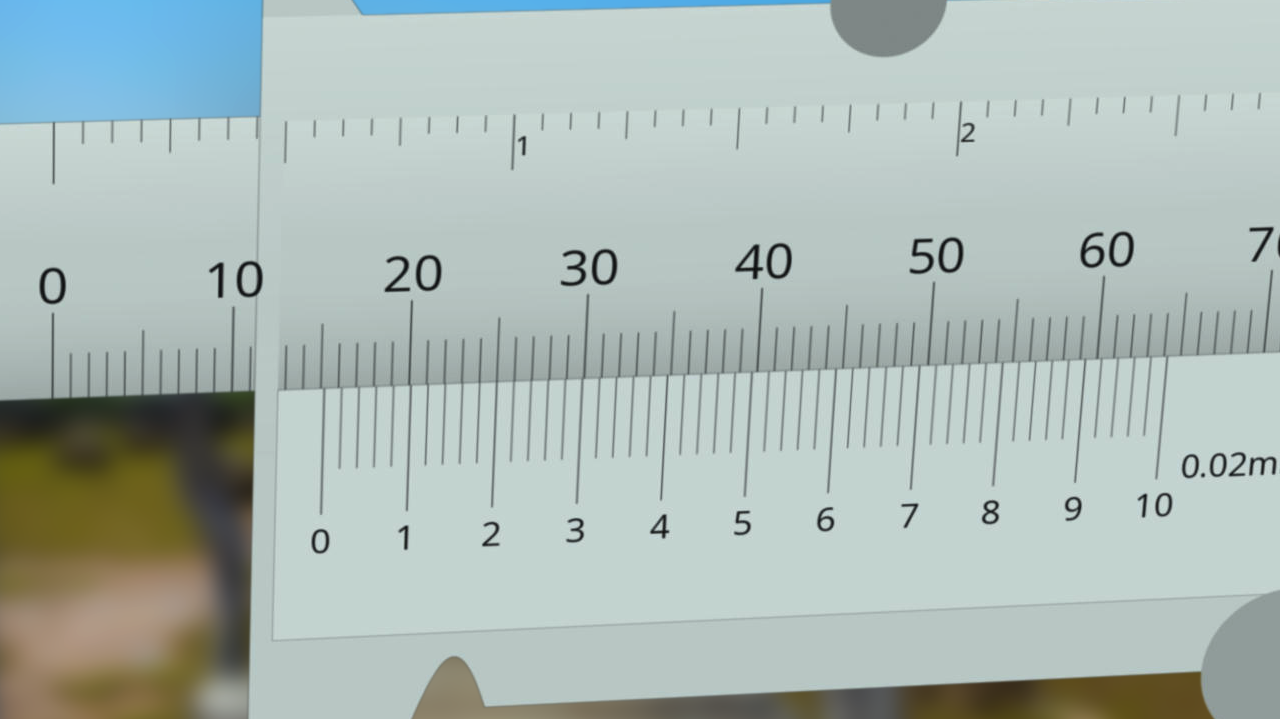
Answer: 15.2
